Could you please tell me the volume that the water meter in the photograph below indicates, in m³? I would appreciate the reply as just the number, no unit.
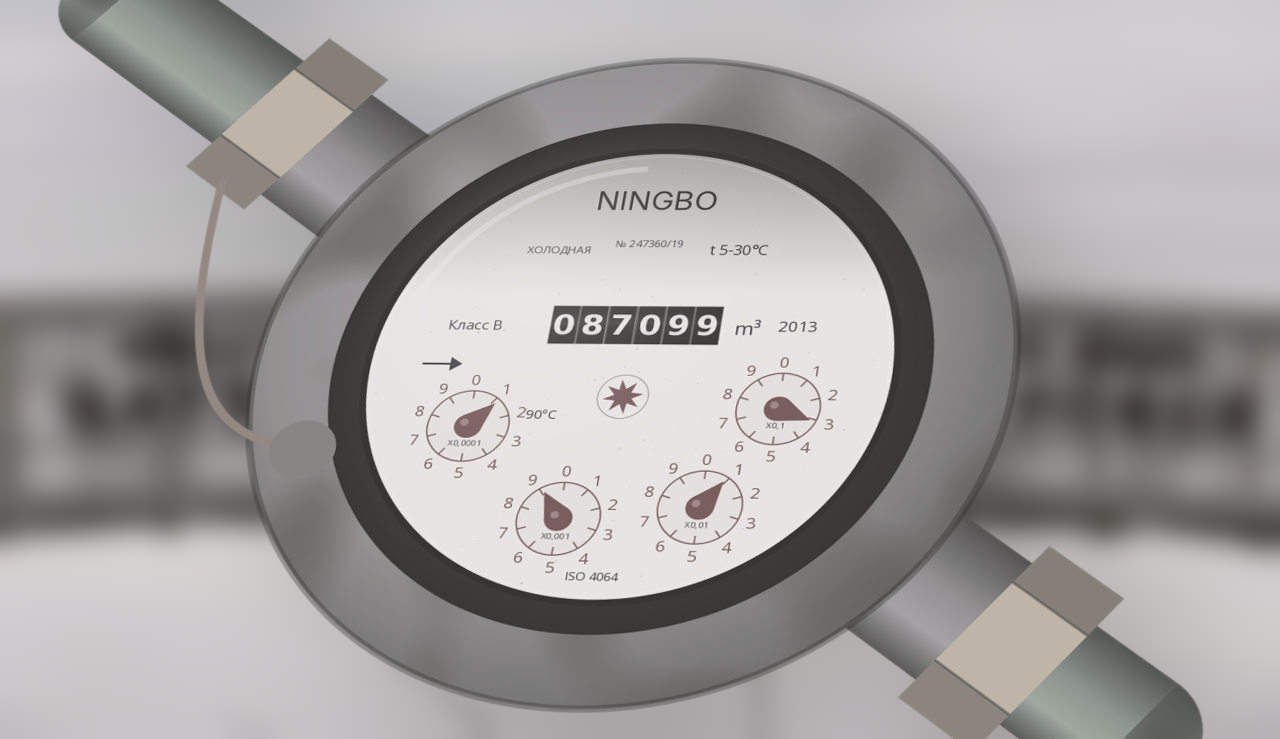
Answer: 87099.3091
